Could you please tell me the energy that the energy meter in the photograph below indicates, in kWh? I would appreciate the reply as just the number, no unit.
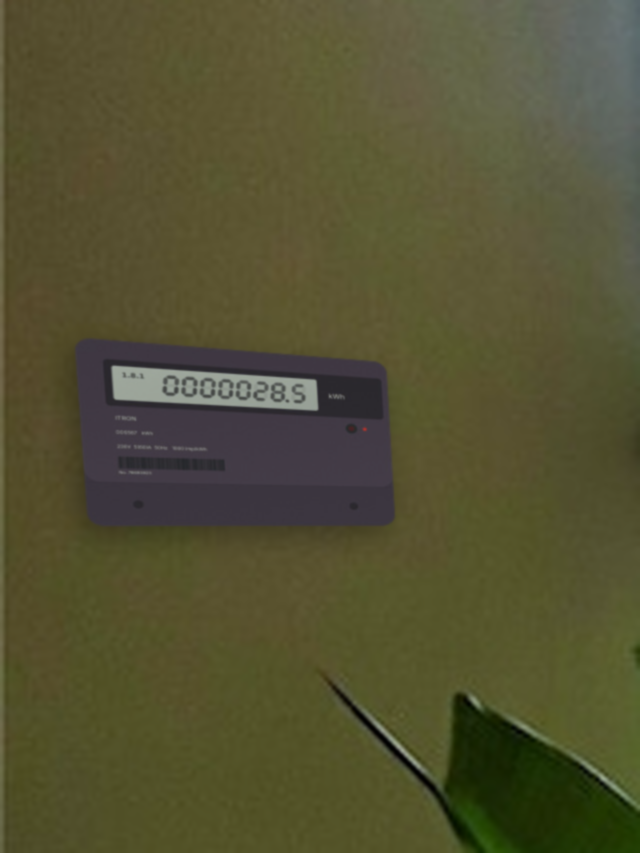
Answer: 28.5
